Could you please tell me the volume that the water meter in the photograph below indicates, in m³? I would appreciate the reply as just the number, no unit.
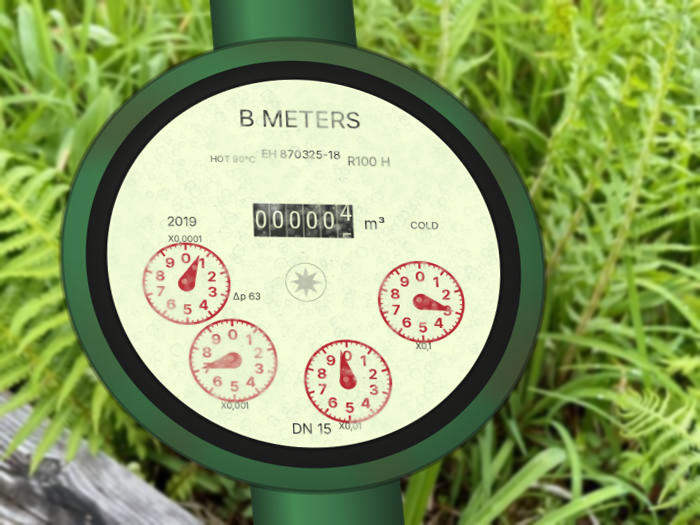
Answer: 4.2970
